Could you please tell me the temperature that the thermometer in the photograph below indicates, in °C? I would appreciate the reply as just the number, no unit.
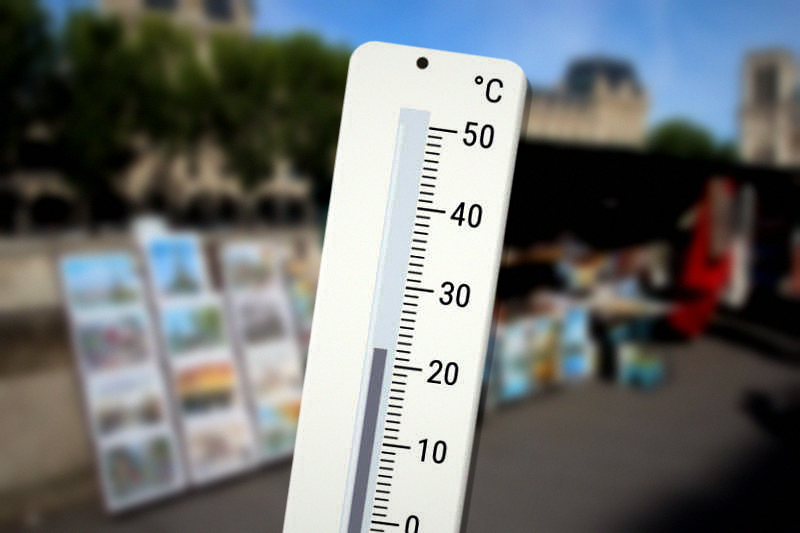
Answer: 22
